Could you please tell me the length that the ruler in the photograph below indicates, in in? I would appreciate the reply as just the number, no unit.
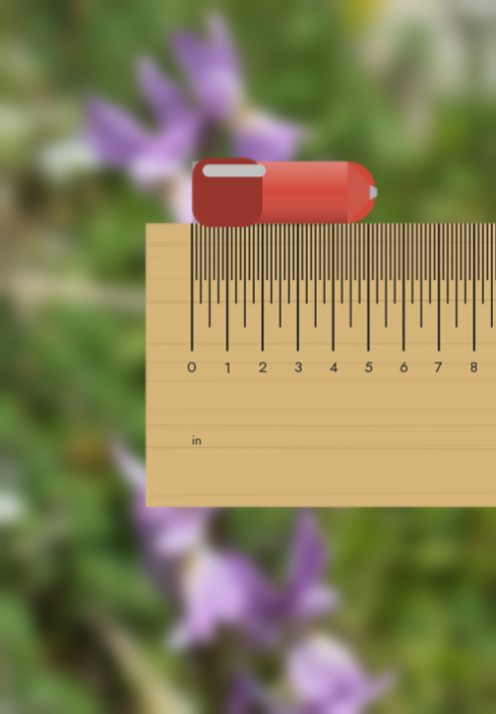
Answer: 5.25
